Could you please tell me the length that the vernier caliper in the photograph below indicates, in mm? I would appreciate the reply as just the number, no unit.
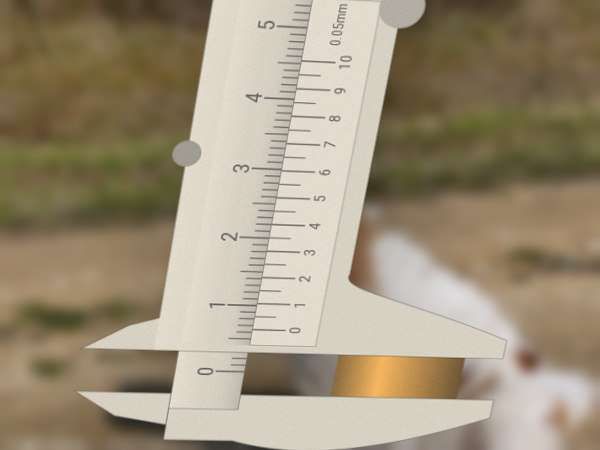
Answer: 6.4
